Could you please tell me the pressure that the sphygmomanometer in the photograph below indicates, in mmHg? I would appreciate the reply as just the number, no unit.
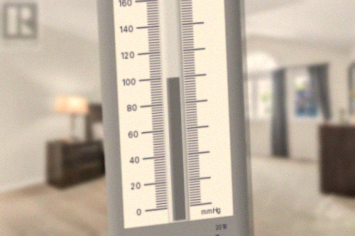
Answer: 100
